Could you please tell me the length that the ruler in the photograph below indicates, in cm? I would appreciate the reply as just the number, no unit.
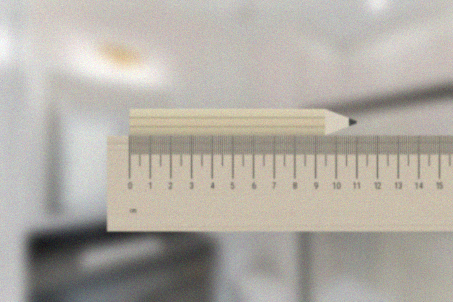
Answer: 11
